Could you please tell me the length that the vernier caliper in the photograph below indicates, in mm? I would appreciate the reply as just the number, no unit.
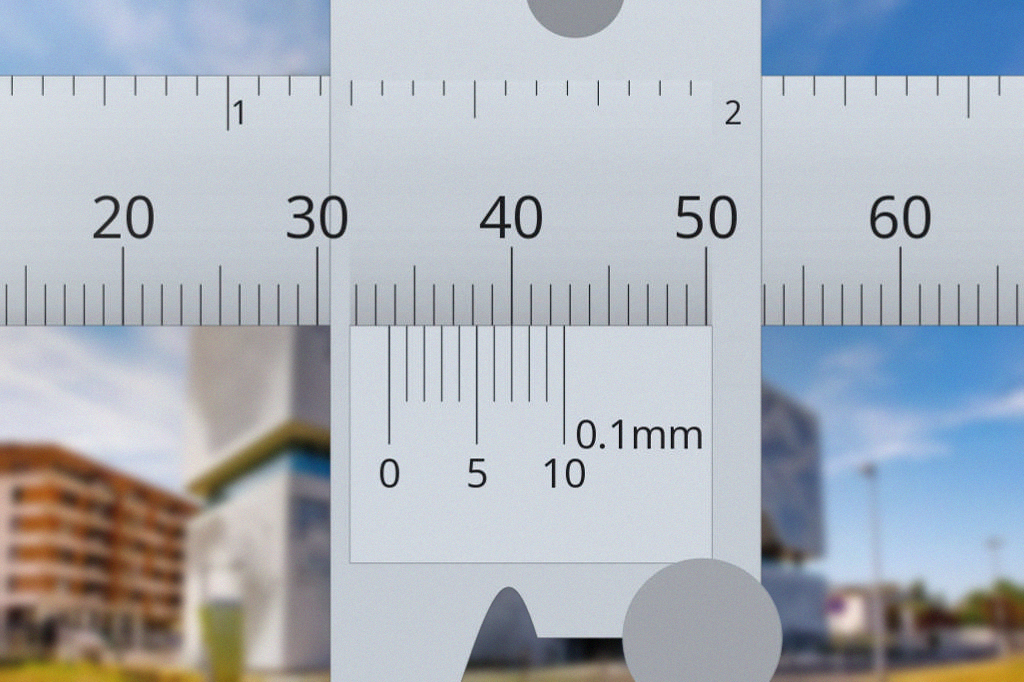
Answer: 33.7
